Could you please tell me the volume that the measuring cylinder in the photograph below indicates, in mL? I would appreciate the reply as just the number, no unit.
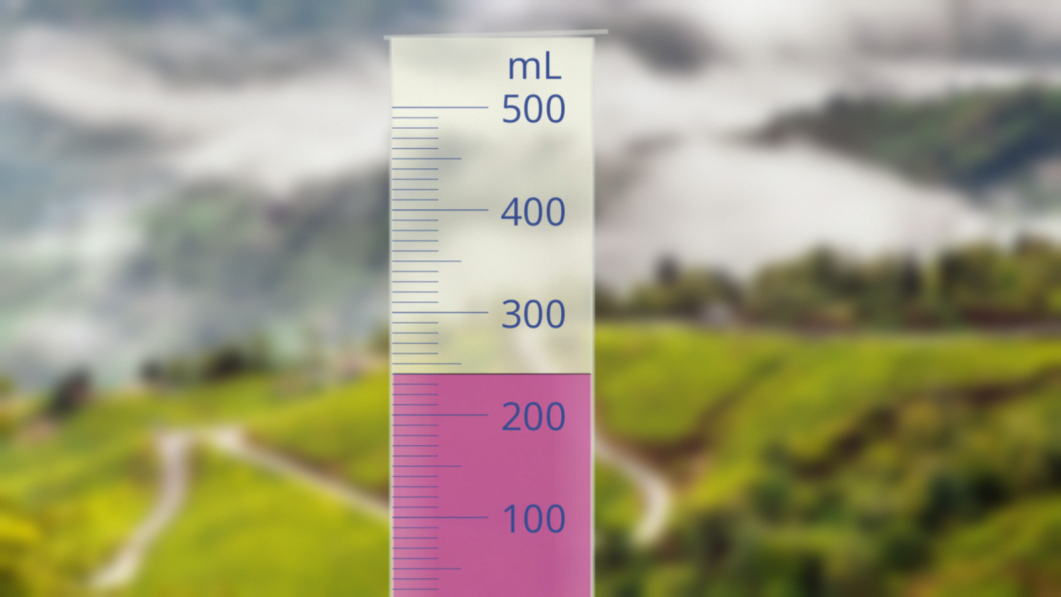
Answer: 240
